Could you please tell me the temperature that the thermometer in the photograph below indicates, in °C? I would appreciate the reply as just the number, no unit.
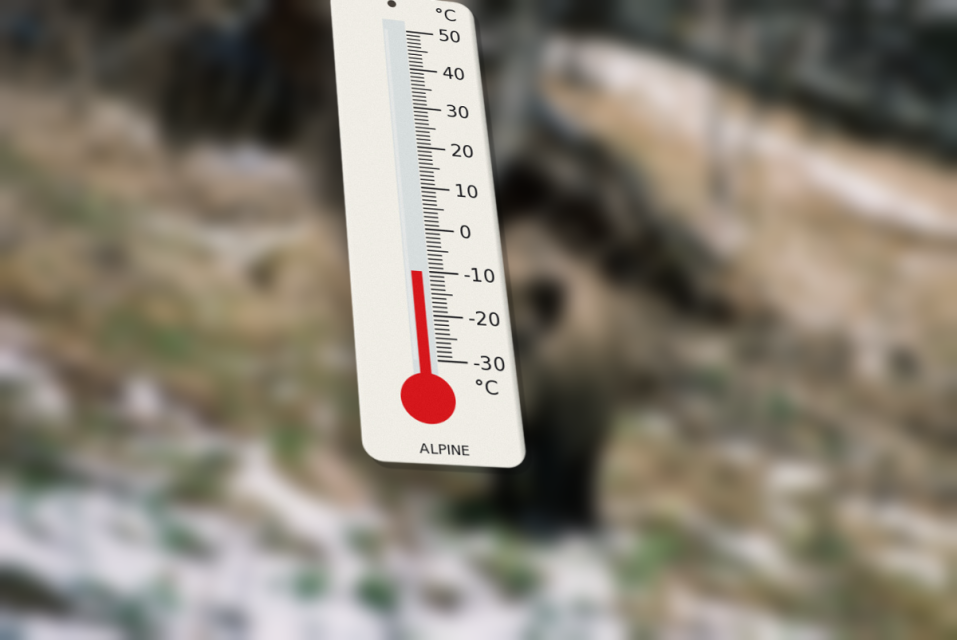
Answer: -10
